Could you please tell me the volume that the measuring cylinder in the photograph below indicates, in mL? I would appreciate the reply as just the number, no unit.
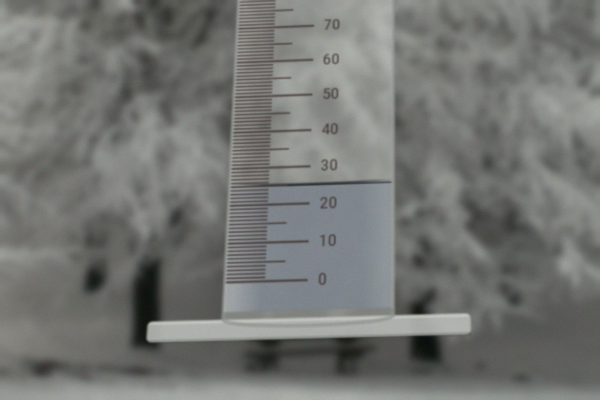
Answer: 25
